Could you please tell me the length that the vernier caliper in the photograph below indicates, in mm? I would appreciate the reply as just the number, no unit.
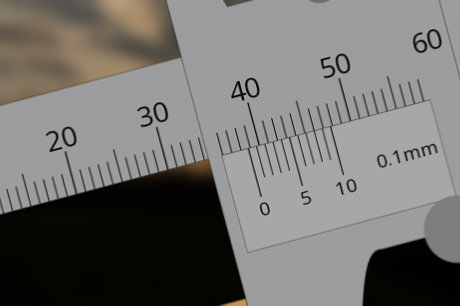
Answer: 38.8
